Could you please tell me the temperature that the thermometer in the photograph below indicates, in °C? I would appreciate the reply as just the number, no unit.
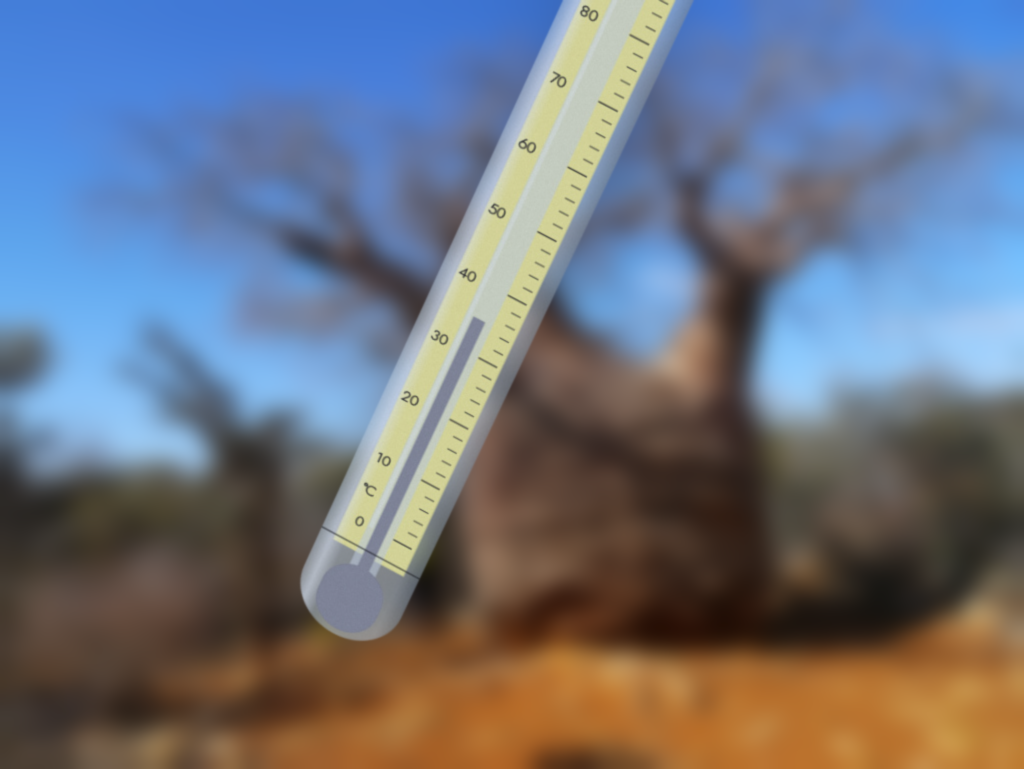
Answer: 35
